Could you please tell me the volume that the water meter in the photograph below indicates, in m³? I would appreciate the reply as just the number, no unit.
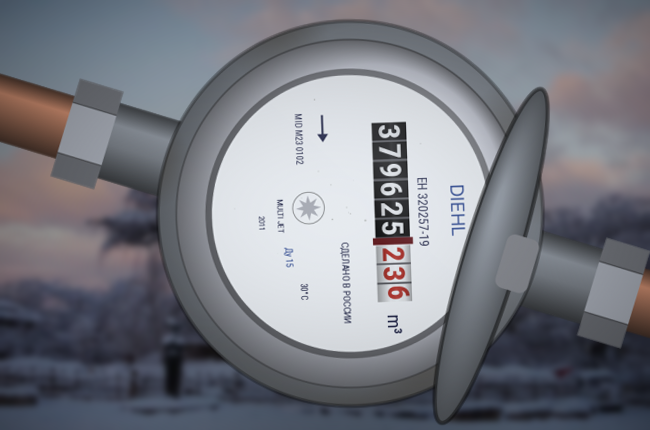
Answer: 379625.236
